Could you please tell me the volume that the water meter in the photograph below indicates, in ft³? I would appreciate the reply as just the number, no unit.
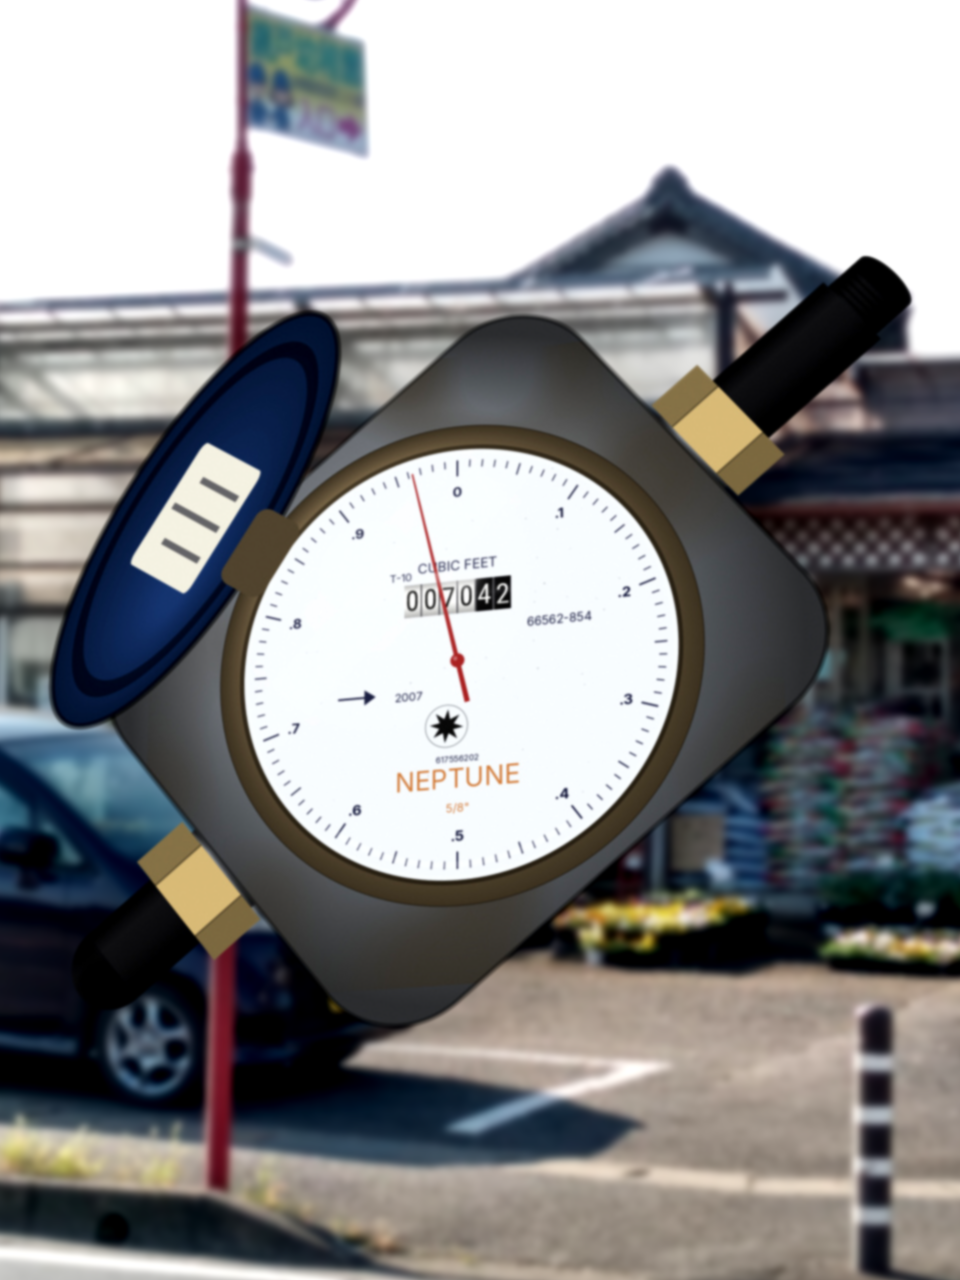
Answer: 7041.96
